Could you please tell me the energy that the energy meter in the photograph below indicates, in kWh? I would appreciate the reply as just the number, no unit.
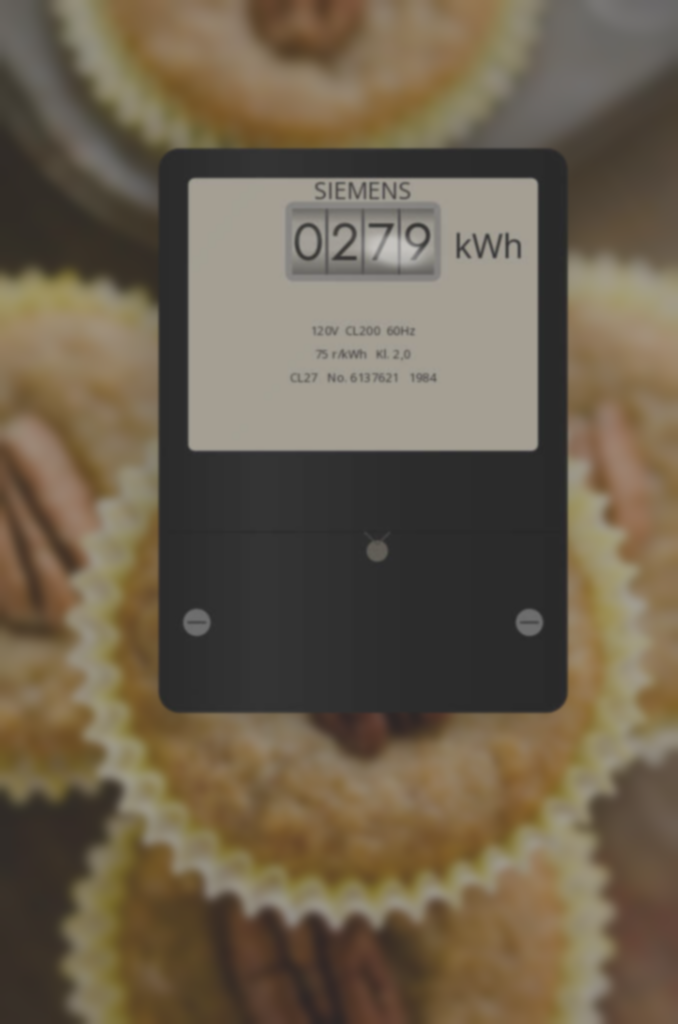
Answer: 279
